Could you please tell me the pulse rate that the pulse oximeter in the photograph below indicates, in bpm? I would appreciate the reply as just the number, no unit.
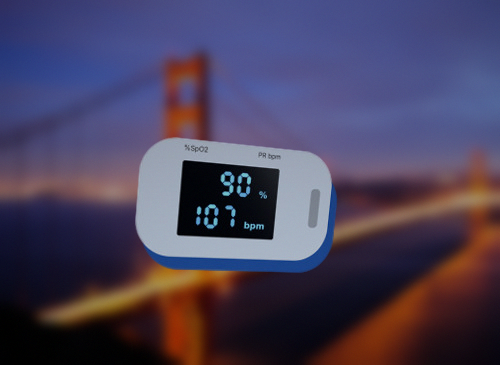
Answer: 107
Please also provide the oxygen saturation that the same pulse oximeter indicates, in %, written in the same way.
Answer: 90
